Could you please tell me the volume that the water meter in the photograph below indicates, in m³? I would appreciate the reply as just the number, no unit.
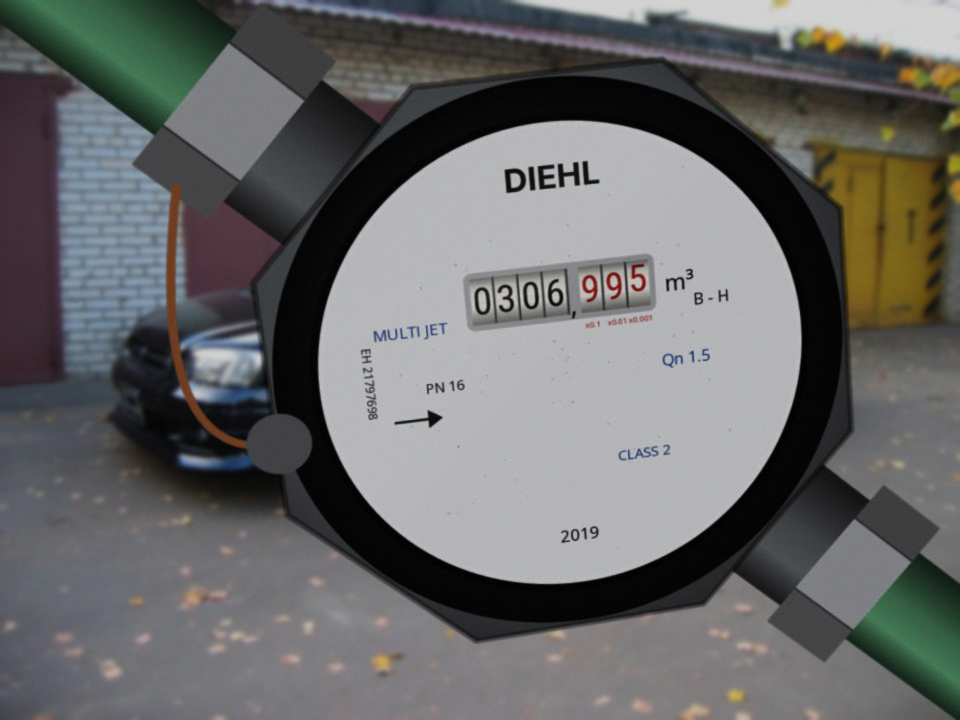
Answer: 306.995
